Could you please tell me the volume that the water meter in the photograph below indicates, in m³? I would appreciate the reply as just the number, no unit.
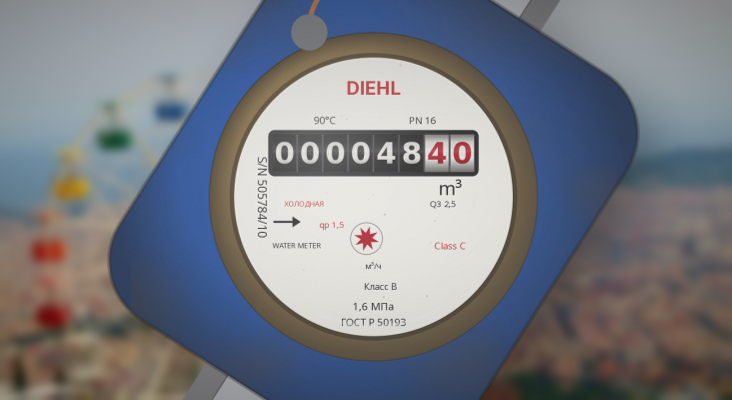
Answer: 48.40
